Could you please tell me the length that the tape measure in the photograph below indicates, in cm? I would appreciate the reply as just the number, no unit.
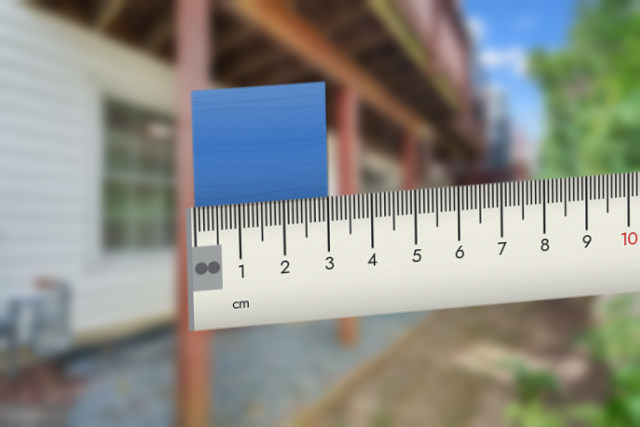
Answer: 3
